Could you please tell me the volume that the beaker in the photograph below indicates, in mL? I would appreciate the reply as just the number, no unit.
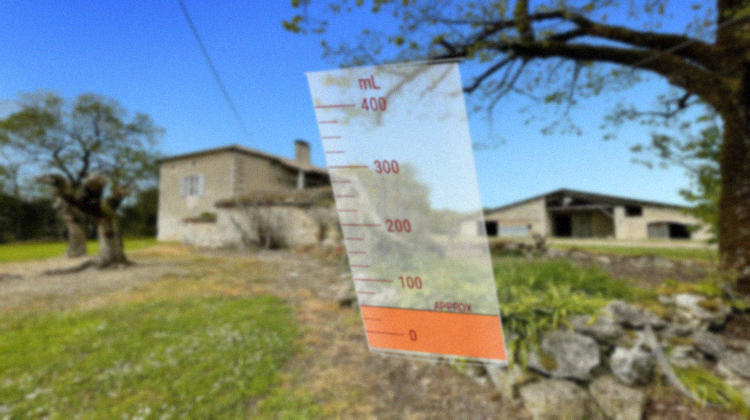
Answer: 50
